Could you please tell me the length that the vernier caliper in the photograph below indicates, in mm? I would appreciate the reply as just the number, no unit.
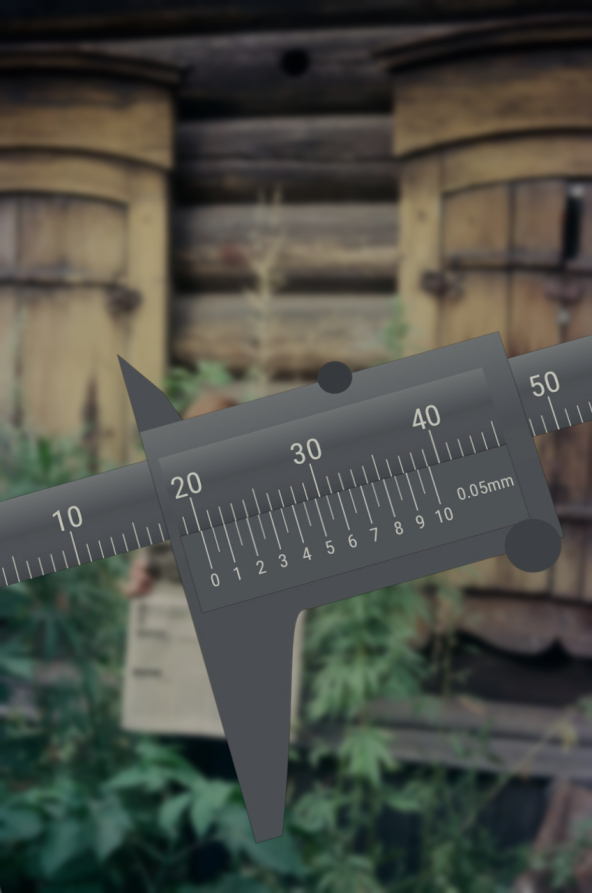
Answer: 20.1
